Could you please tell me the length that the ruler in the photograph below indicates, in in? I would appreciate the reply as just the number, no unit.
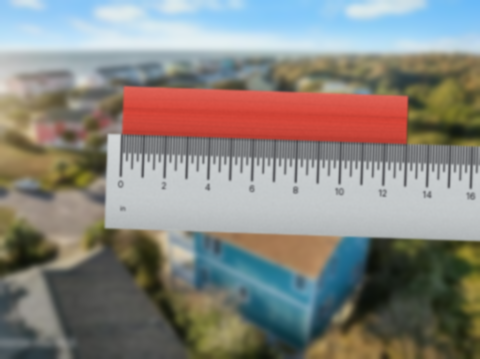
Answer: 13
